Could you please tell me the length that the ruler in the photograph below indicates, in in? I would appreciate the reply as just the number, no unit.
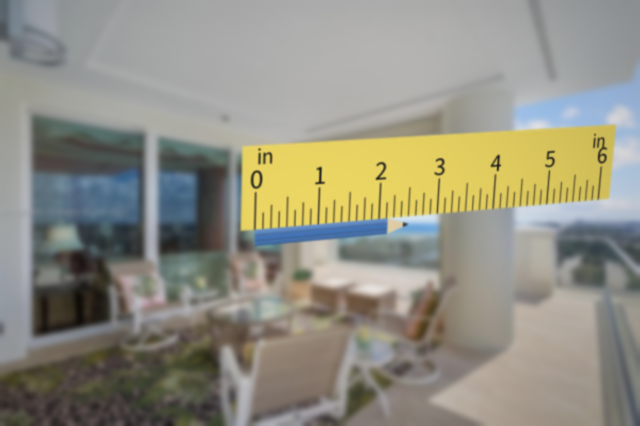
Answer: 2.5
